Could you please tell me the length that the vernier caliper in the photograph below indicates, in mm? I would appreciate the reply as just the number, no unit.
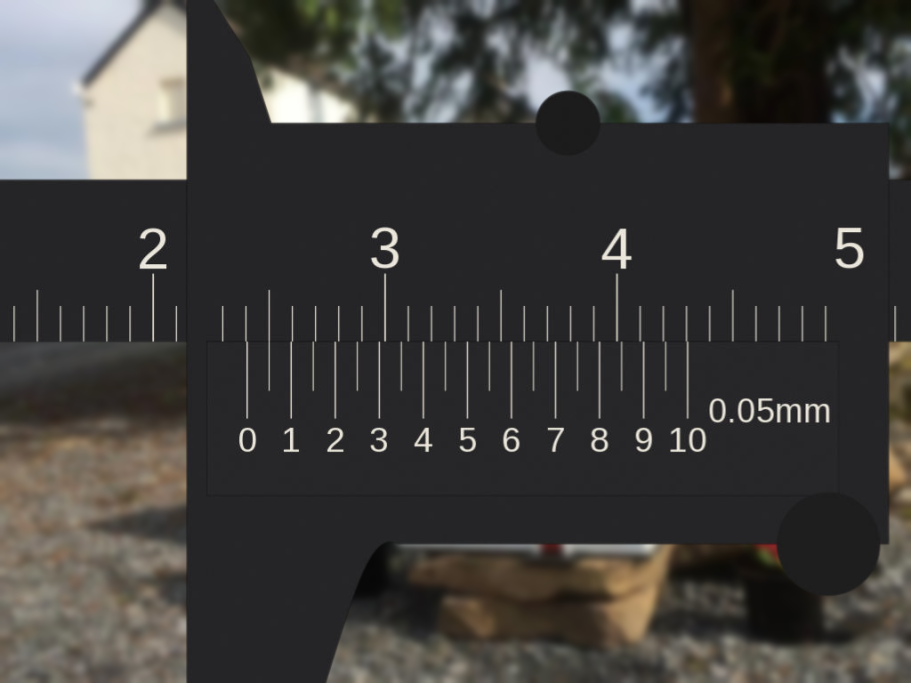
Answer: 24.05
